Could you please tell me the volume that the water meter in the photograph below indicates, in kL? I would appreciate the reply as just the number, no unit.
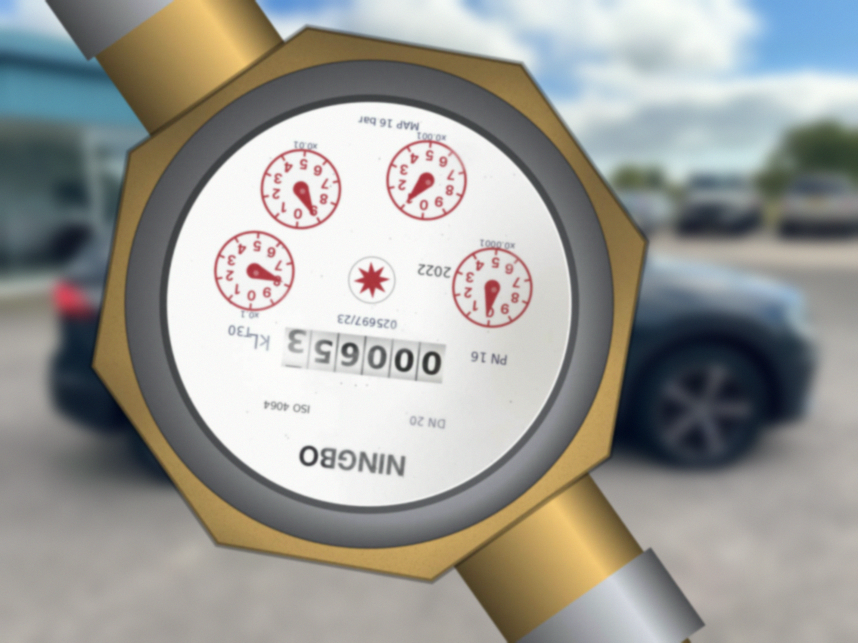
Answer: 652.7910
